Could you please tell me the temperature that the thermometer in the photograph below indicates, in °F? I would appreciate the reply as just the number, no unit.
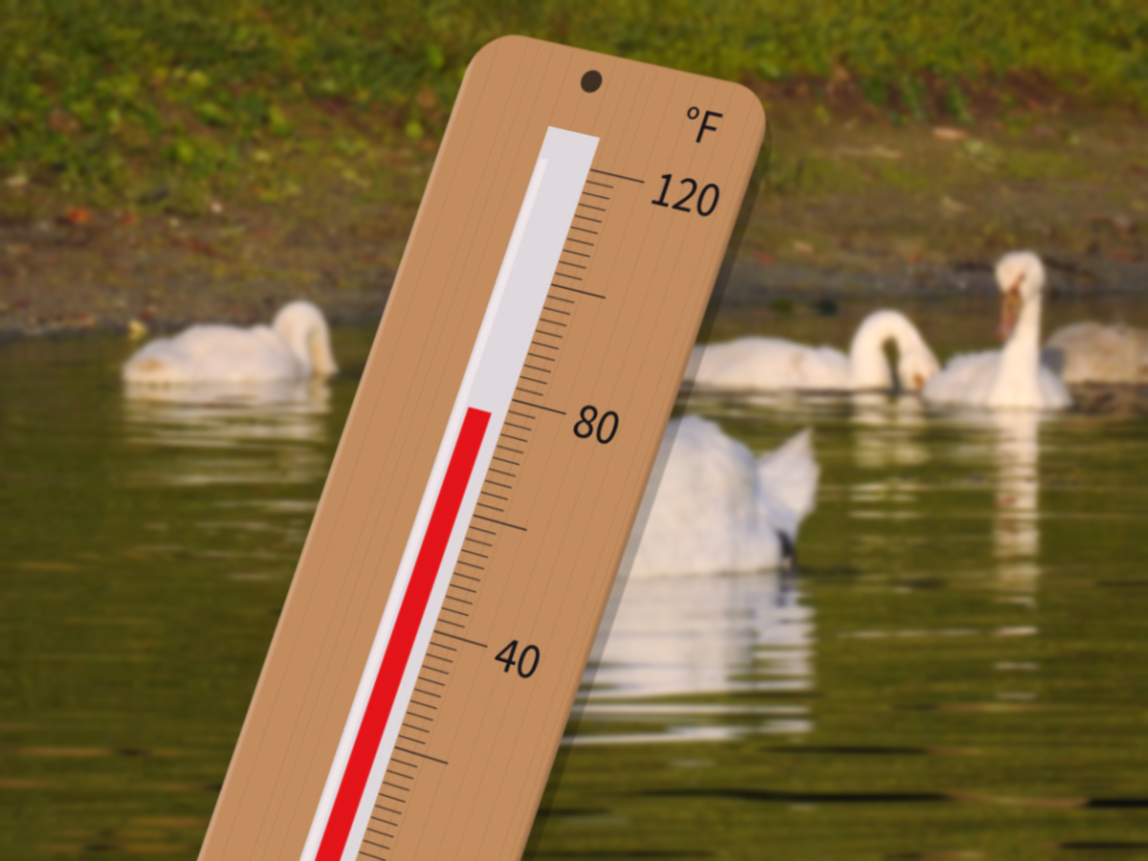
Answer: 77
